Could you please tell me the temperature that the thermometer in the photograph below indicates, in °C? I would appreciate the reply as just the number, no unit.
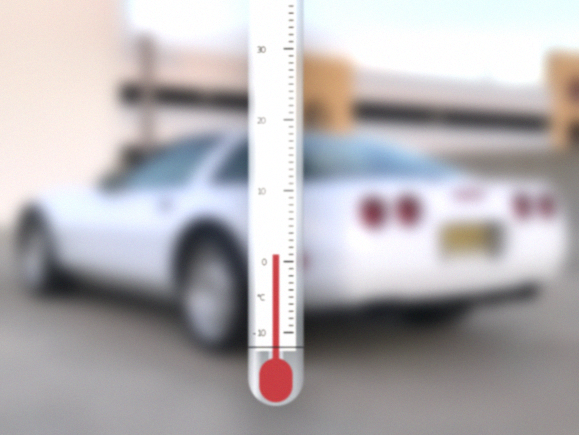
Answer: 1
